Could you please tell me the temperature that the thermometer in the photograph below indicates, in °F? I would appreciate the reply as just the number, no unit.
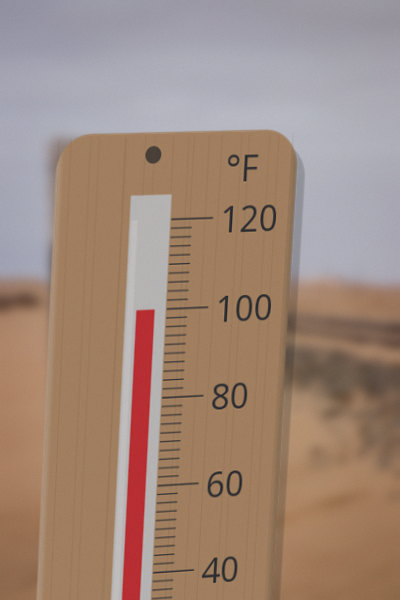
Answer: 100
